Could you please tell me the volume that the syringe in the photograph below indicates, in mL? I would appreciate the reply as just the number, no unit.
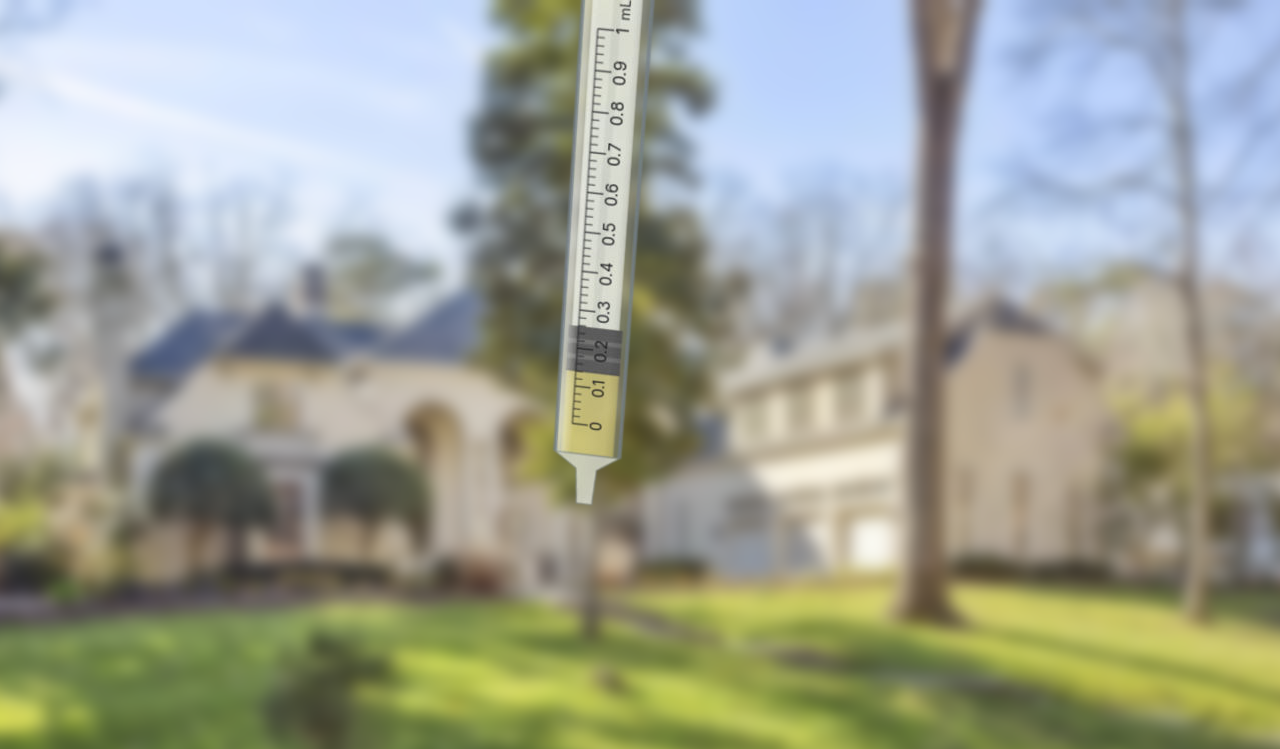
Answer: 0.14
